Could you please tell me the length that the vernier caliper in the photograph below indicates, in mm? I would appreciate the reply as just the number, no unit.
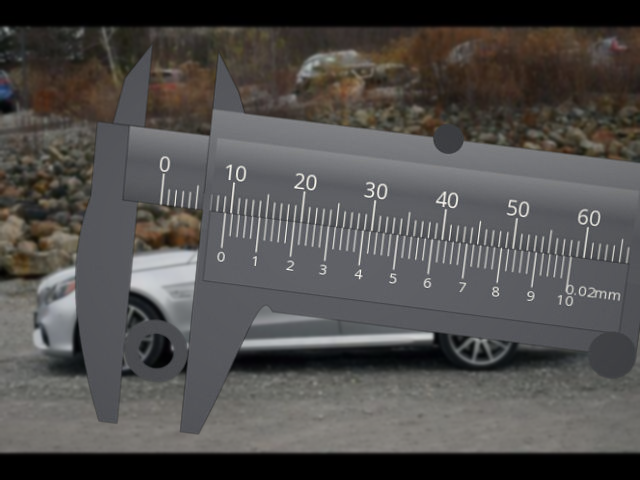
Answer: 9.2
